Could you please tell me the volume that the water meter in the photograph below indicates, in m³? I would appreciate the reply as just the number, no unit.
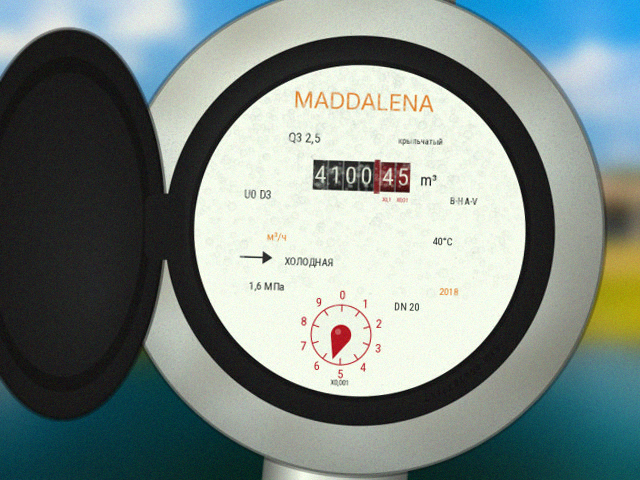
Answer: 4100.455
